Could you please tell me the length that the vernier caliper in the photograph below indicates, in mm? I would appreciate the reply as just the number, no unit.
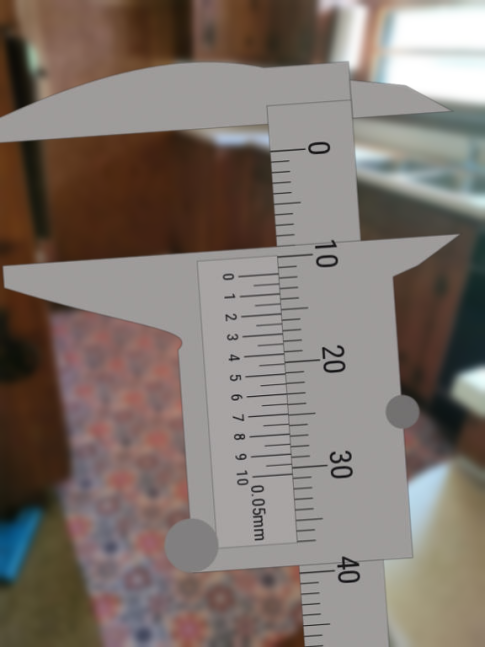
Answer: 11.6
